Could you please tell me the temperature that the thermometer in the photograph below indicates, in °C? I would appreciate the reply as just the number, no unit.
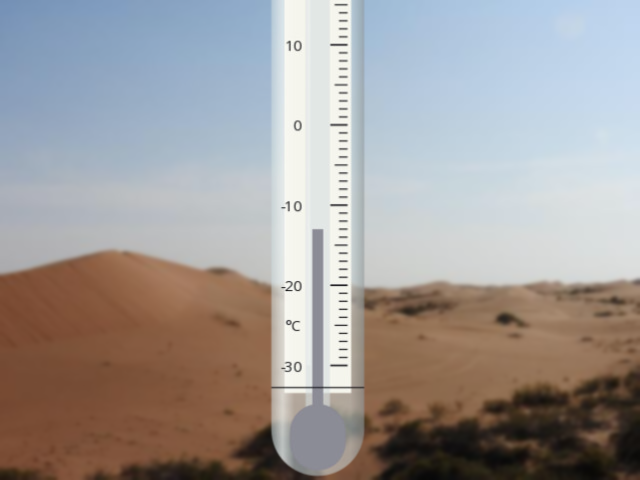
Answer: -13
